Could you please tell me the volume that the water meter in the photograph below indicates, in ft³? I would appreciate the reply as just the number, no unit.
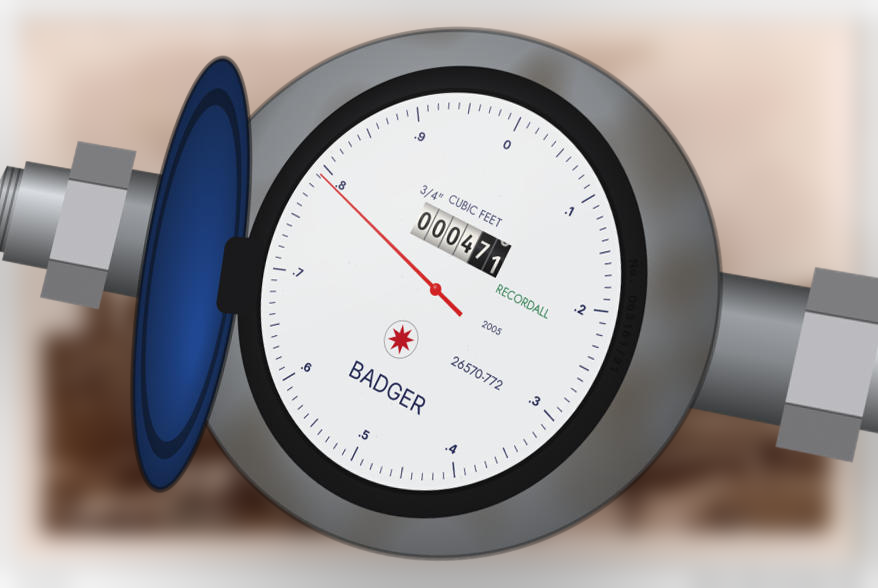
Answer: 470.79
